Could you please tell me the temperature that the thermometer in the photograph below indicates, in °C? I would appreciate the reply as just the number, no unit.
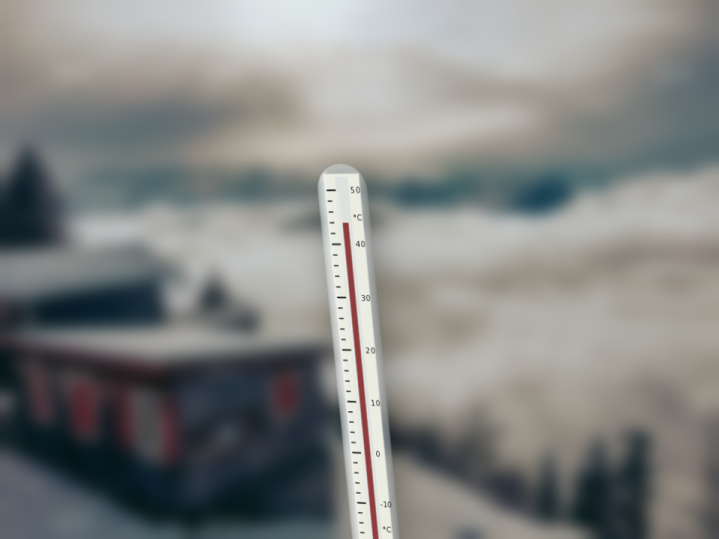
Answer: 44
